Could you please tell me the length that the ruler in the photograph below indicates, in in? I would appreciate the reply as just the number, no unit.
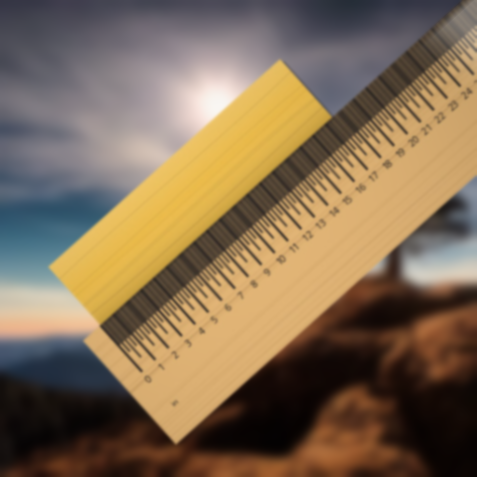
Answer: 17.5
